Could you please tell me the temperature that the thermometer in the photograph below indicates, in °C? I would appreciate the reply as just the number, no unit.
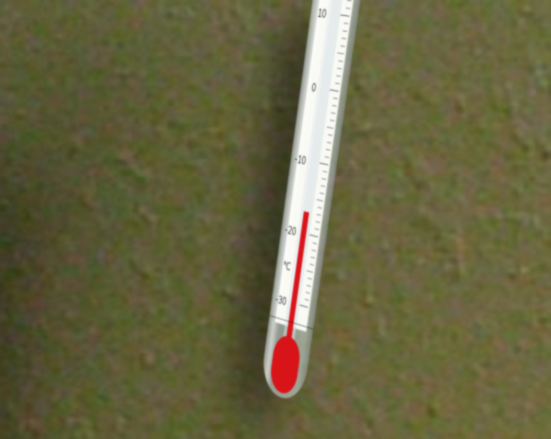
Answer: -17
